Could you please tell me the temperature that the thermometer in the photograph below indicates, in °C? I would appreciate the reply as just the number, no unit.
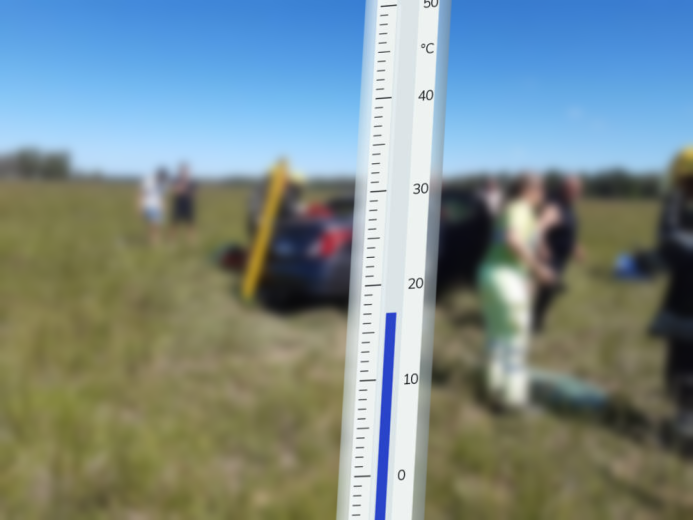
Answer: 17
